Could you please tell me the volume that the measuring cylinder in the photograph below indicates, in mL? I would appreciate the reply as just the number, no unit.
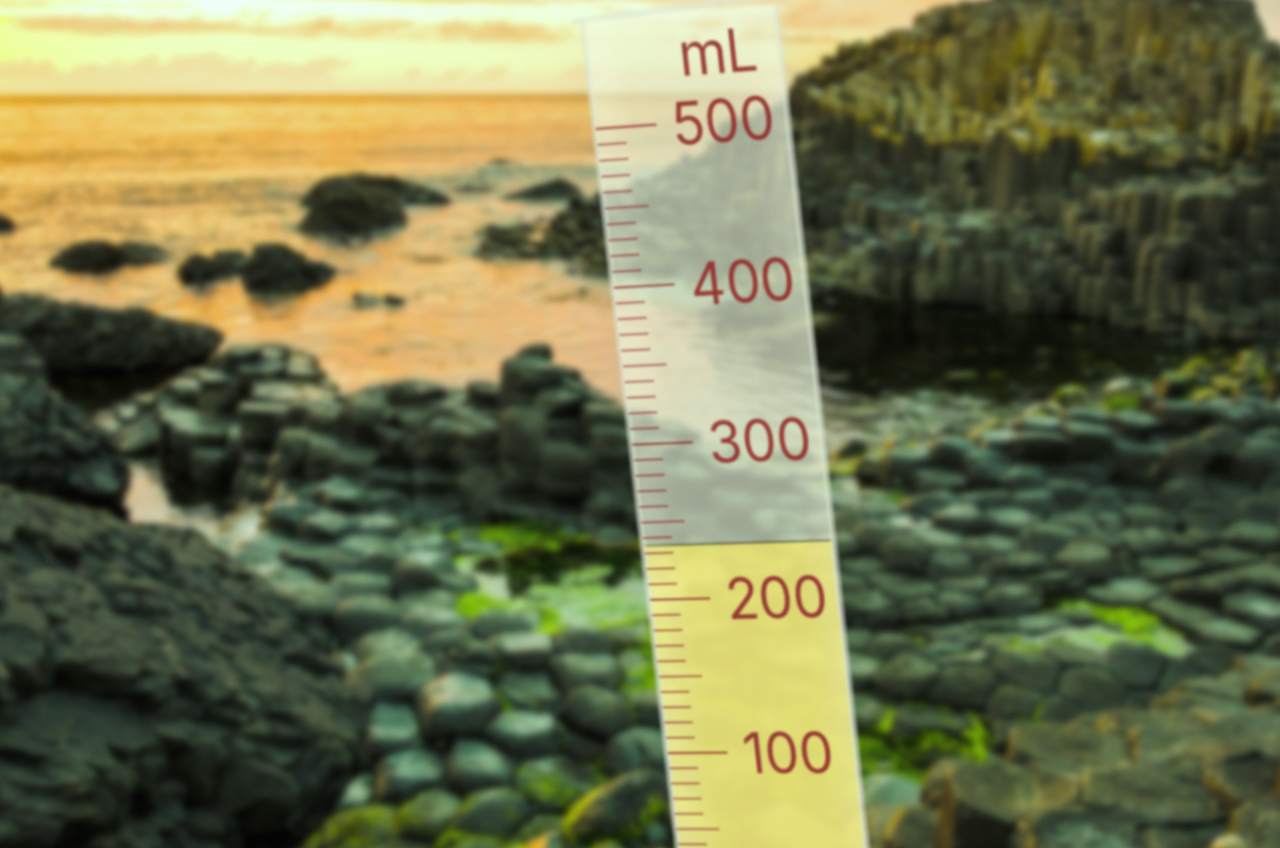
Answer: 235
